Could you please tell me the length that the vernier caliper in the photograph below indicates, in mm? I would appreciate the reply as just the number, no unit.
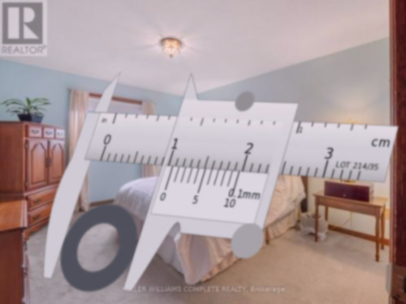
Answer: 10.6
